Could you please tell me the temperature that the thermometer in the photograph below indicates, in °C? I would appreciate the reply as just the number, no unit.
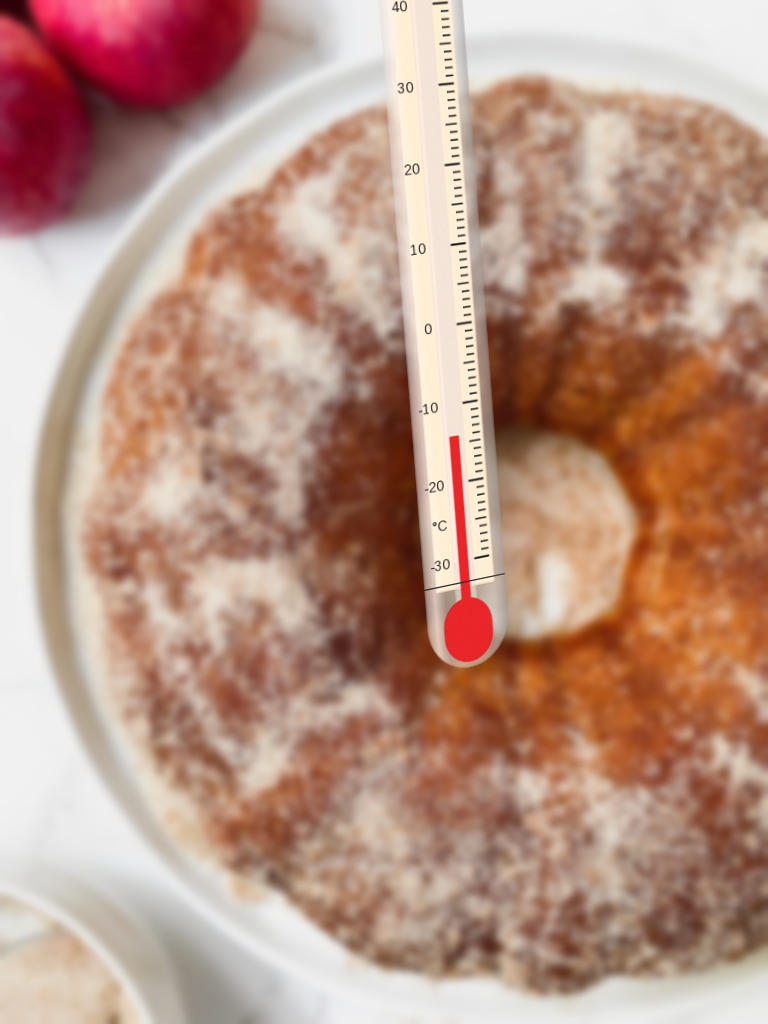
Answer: -14
